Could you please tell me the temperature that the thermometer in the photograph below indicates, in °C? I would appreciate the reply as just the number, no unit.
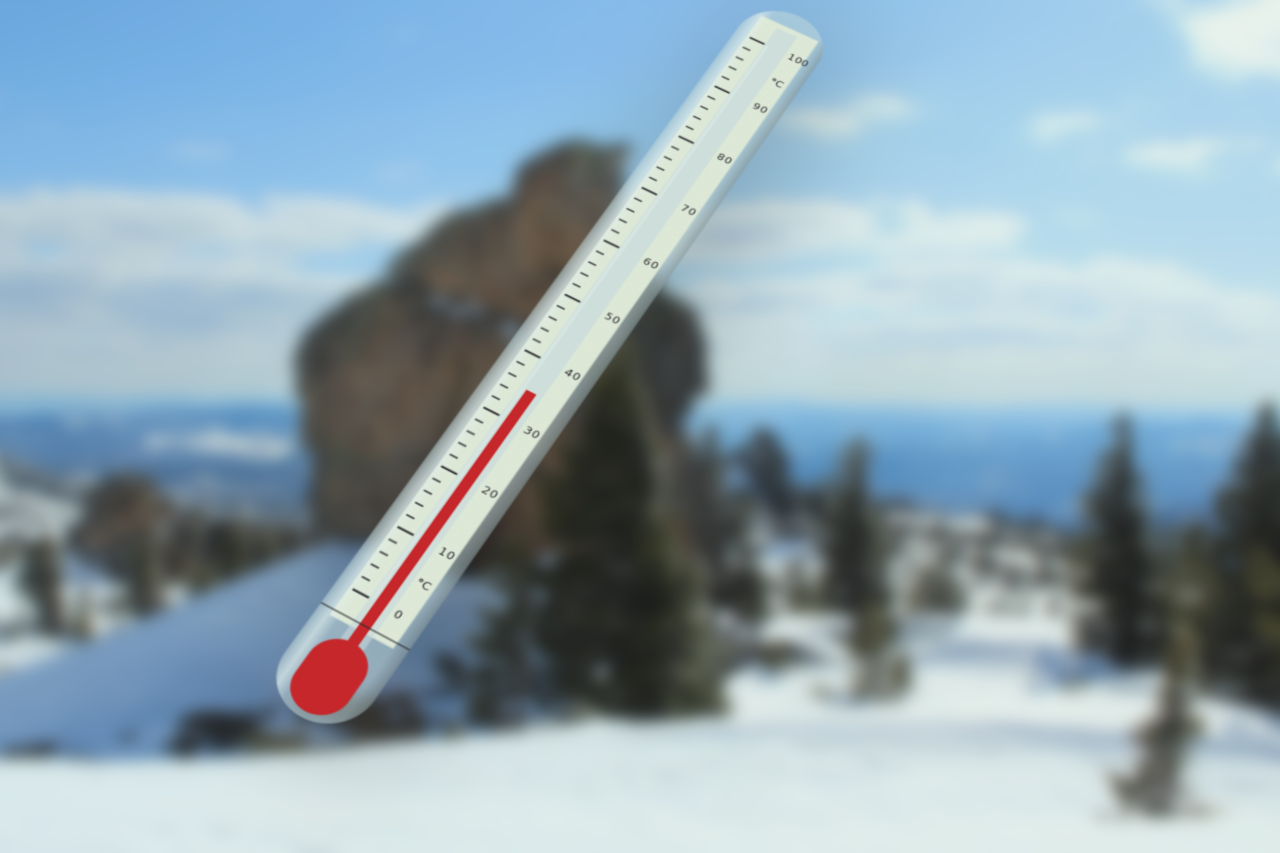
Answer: 35
